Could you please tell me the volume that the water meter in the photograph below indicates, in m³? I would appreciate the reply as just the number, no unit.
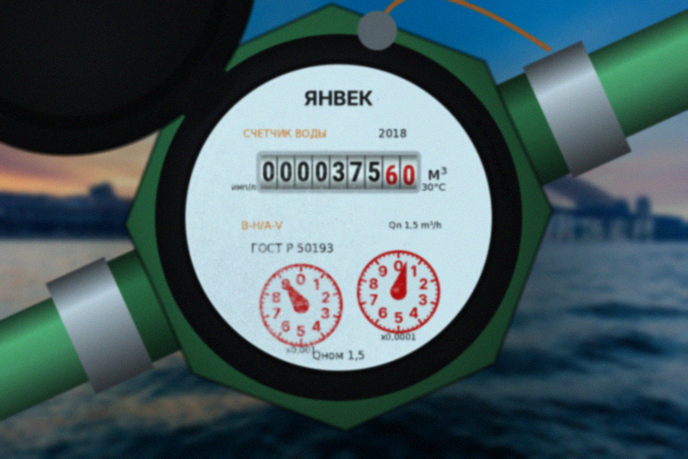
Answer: 375.5990
